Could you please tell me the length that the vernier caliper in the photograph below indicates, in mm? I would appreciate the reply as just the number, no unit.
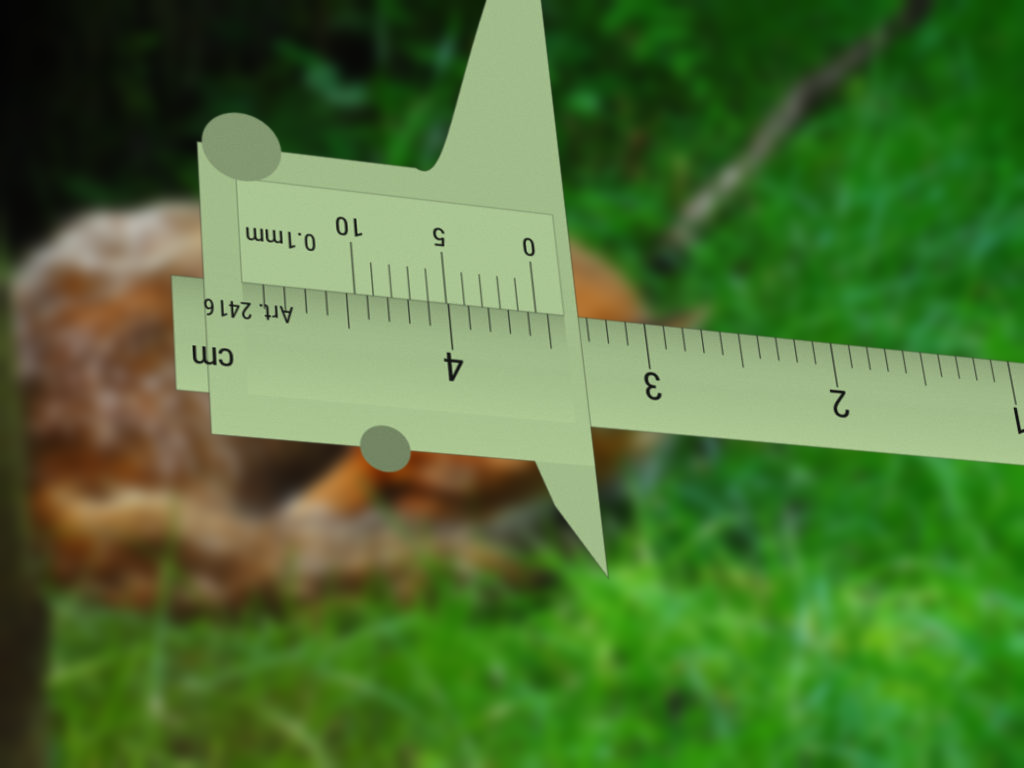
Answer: 35.6
